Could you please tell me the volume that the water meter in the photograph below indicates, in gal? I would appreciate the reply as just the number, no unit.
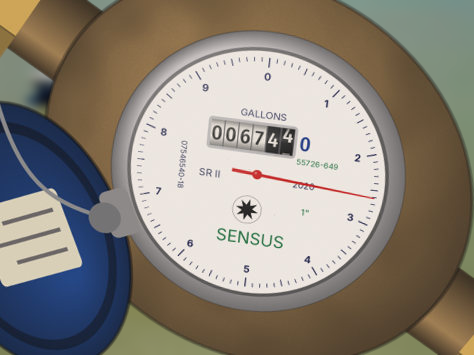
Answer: 67442.6
